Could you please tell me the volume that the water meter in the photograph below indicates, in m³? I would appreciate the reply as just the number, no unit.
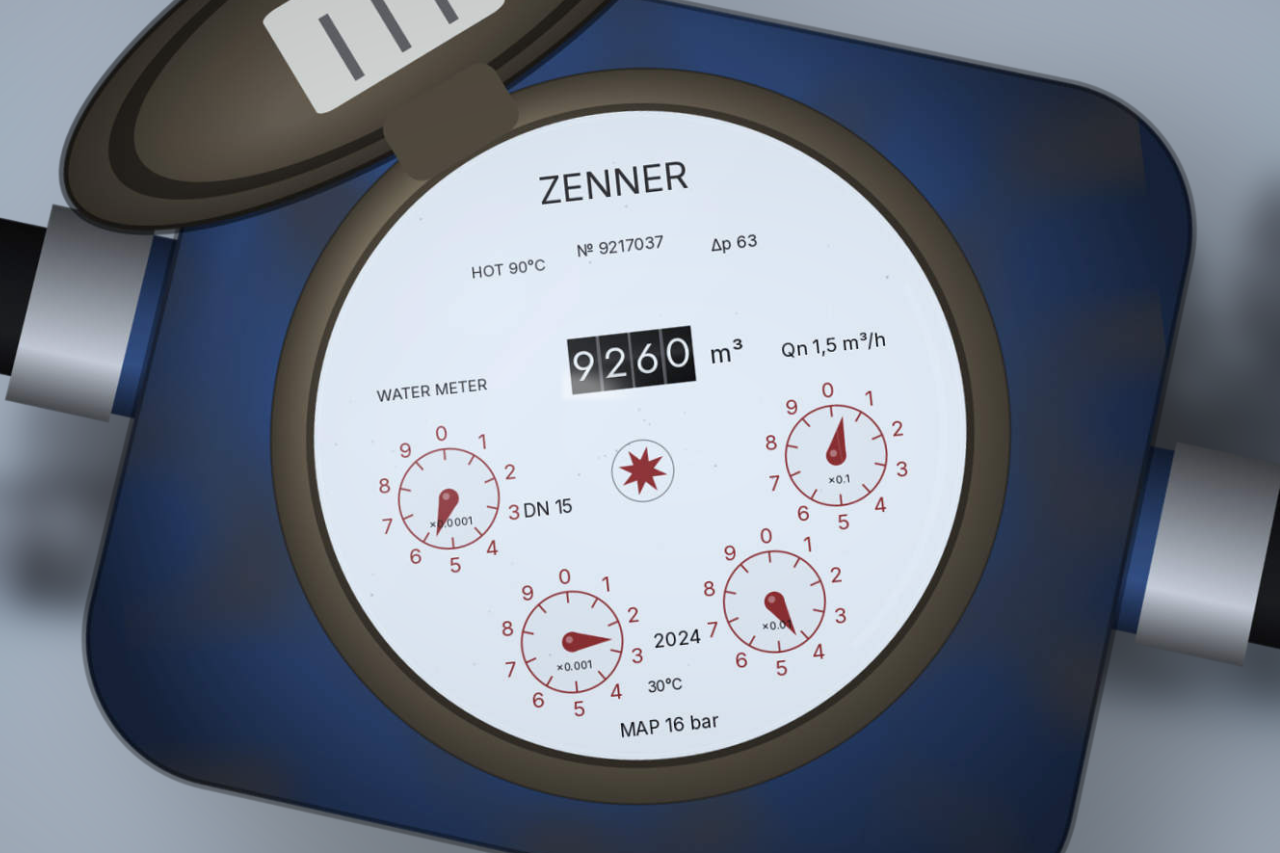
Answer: 9260.0425
